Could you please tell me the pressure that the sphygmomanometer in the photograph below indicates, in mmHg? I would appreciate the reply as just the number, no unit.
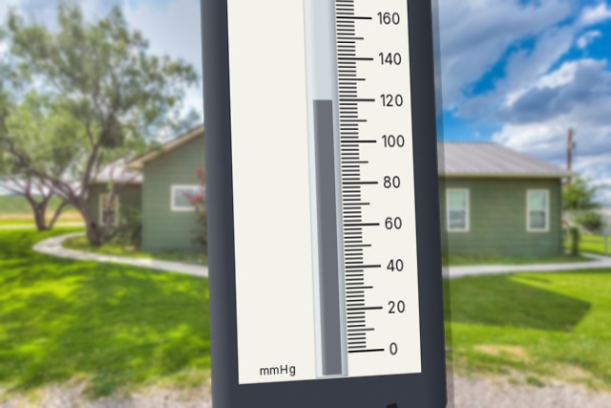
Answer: 120
